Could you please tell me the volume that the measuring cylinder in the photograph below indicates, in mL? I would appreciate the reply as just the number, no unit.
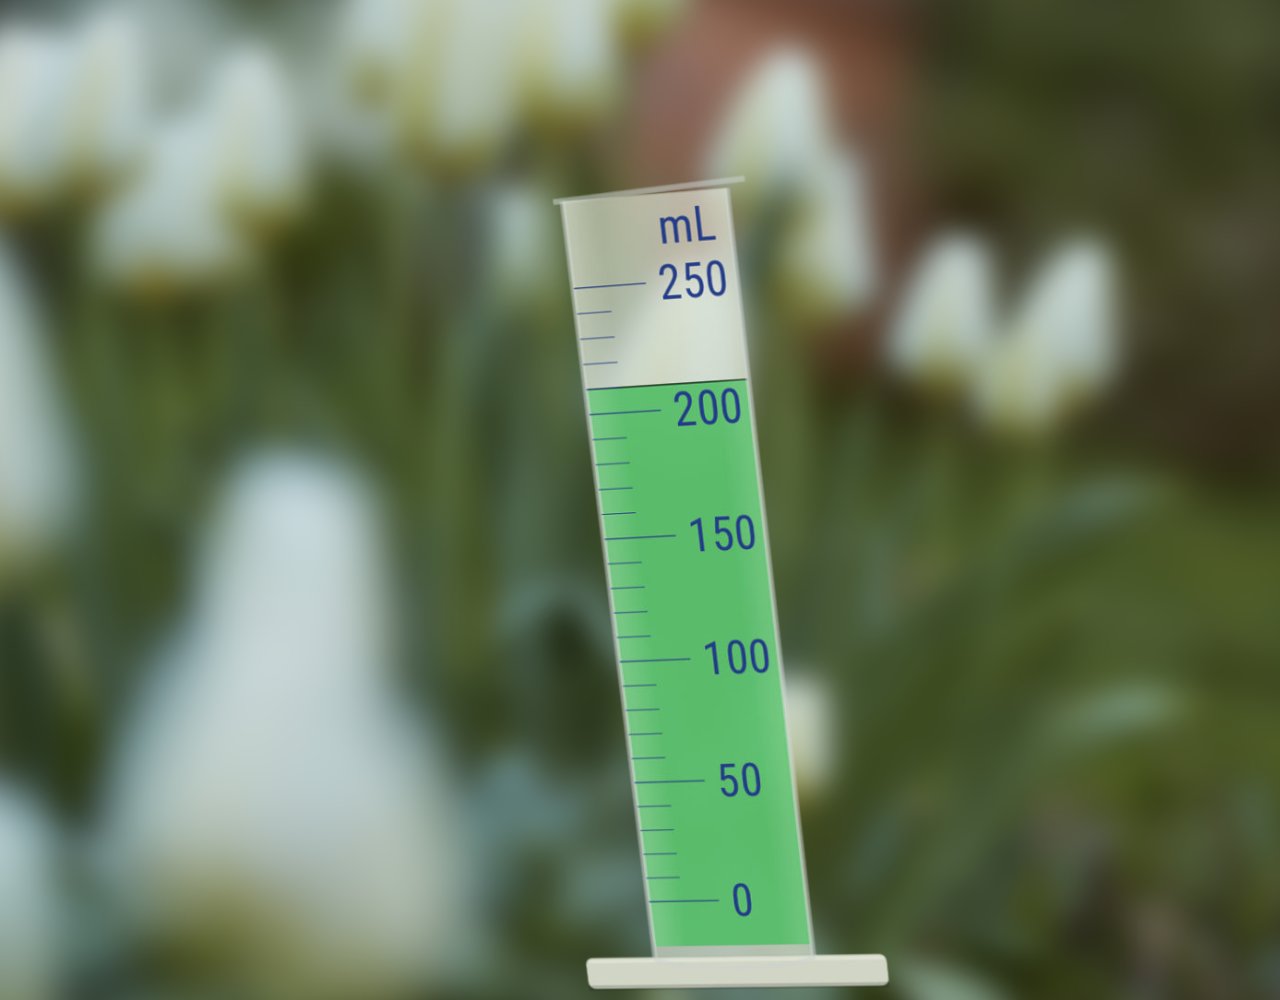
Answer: 210
